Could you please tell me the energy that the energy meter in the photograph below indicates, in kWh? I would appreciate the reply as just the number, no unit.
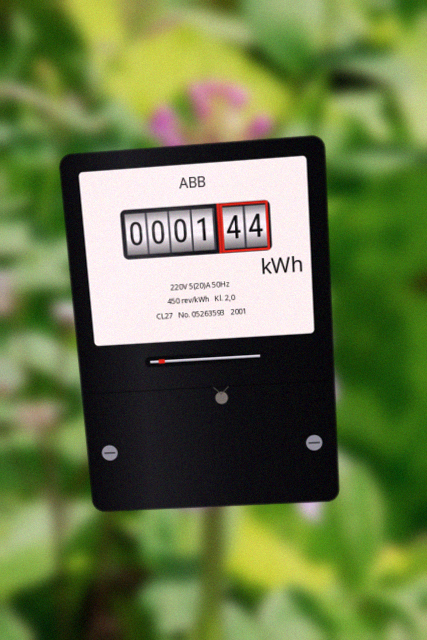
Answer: 1.44
